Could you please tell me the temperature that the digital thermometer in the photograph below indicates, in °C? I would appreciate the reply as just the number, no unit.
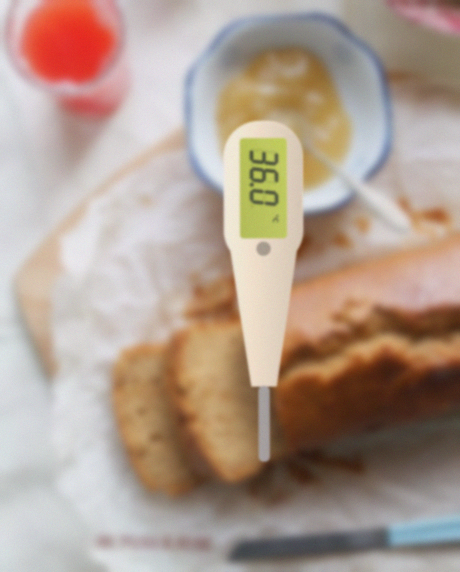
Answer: 36.0
